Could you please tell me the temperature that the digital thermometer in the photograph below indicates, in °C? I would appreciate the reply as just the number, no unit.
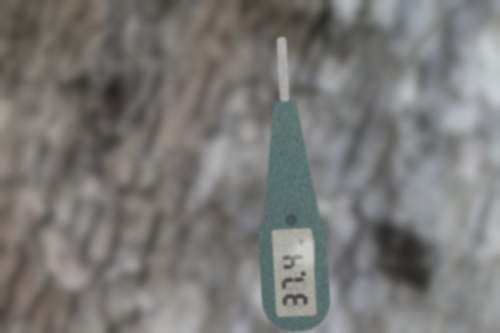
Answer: 37.4
